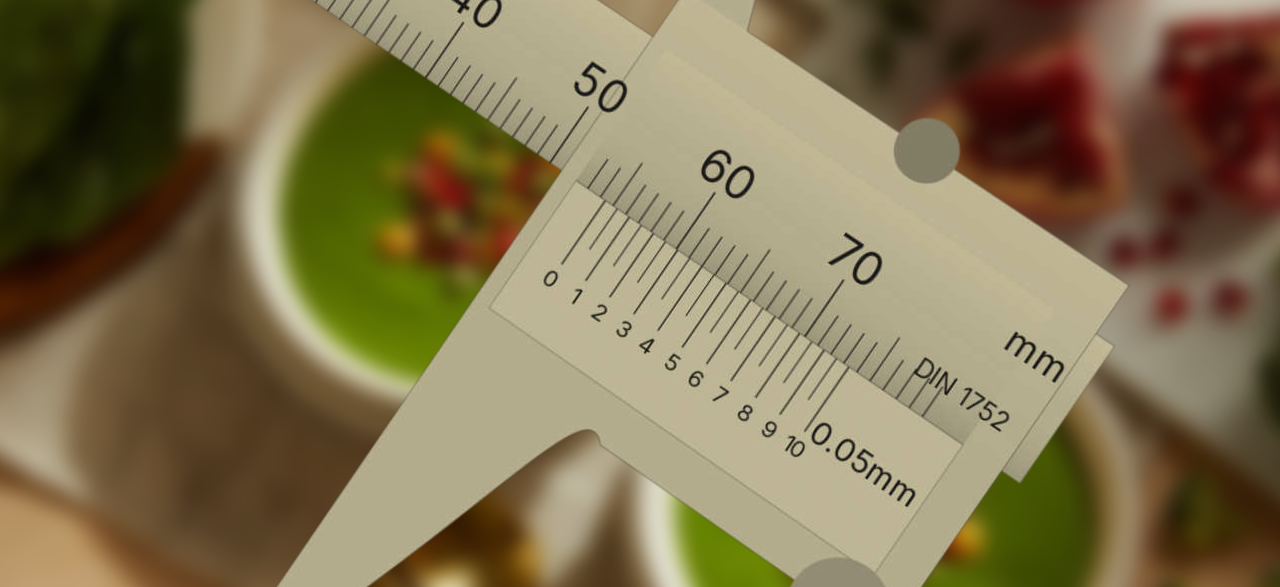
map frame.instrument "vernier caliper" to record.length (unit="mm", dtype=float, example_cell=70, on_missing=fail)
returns 54.4
